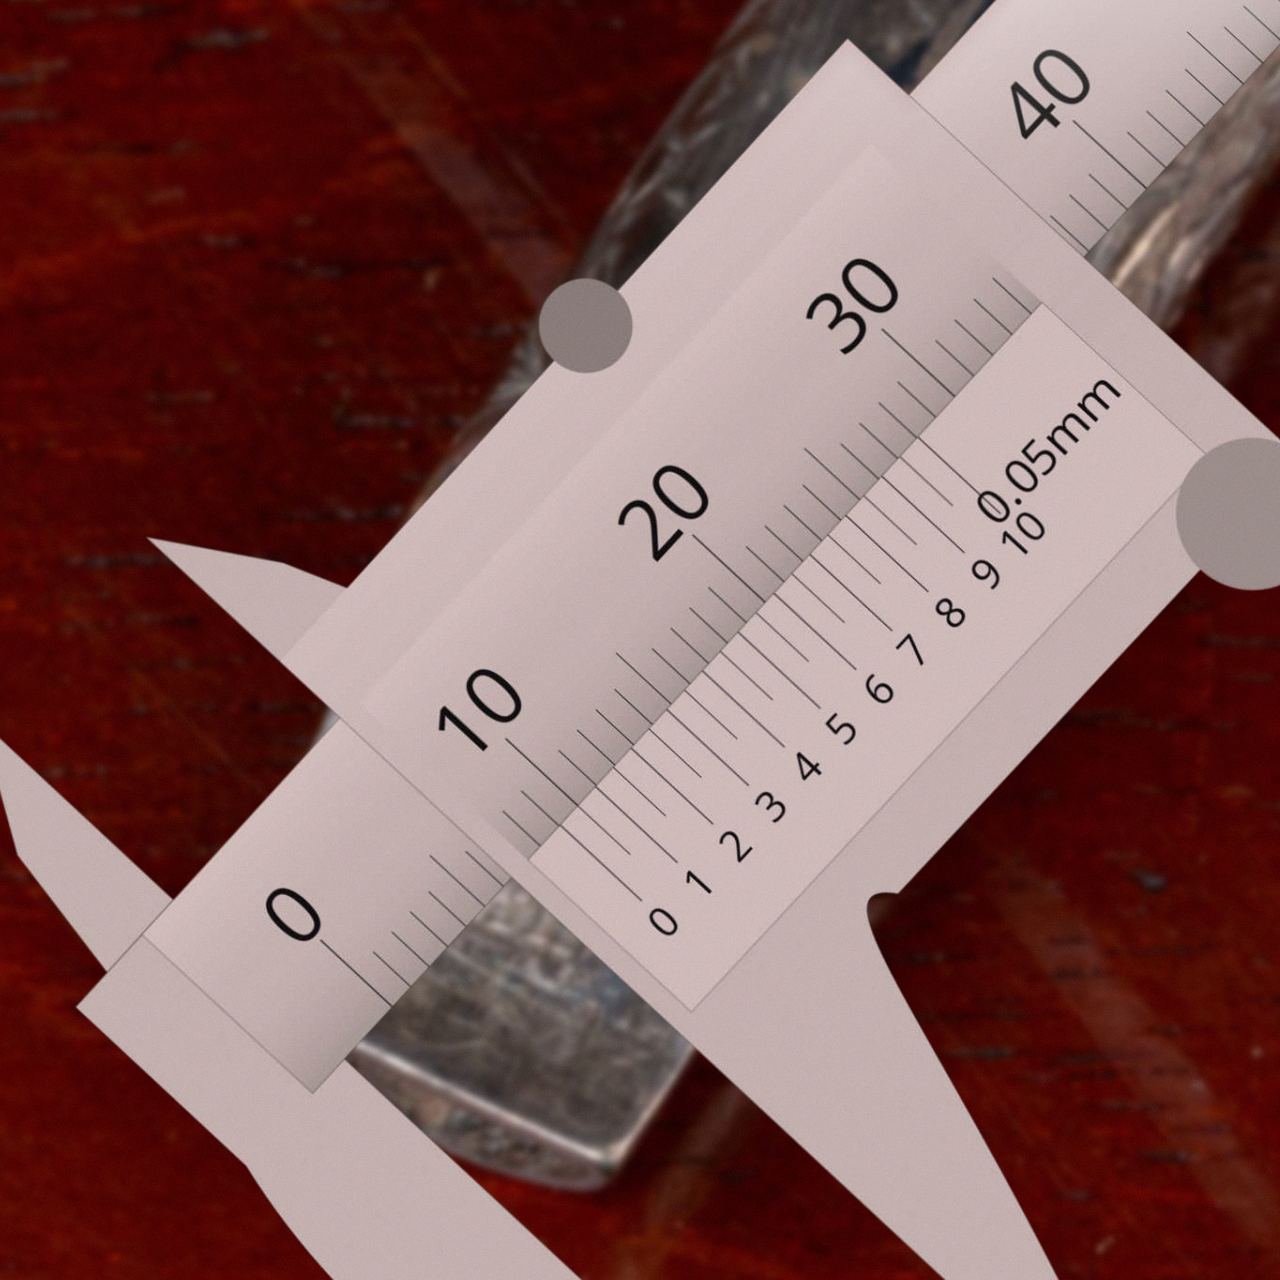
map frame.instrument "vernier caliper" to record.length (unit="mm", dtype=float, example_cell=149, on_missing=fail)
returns 9.05
